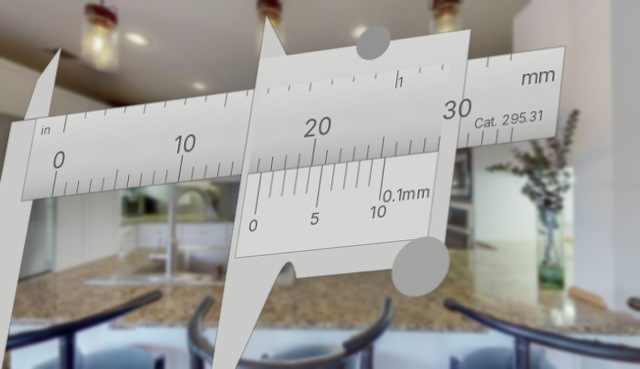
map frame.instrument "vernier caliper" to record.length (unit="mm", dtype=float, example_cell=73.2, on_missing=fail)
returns 16.3
